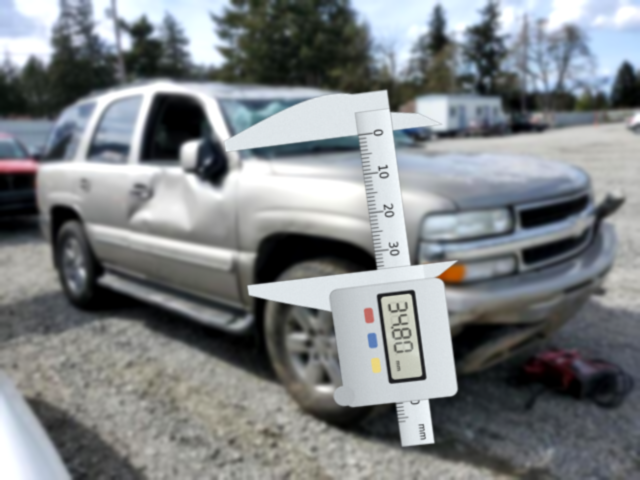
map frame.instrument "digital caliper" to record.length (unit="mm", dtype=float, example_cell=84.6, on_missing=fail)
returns 34.80
